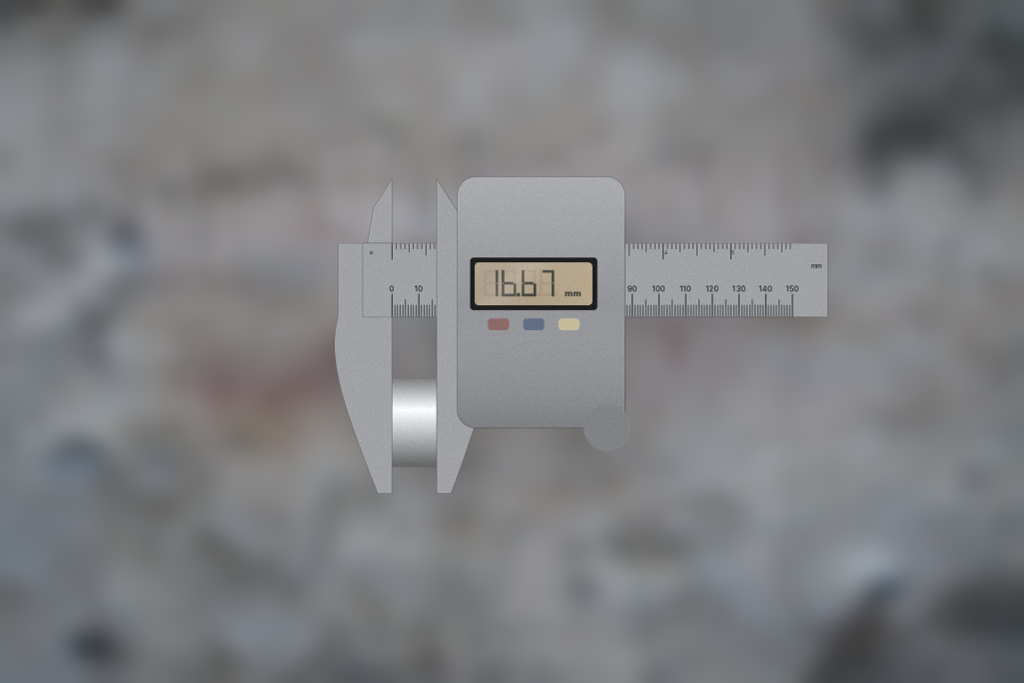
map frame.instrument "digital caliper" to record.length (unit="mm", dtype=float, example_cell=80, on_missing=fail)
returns 16.67
